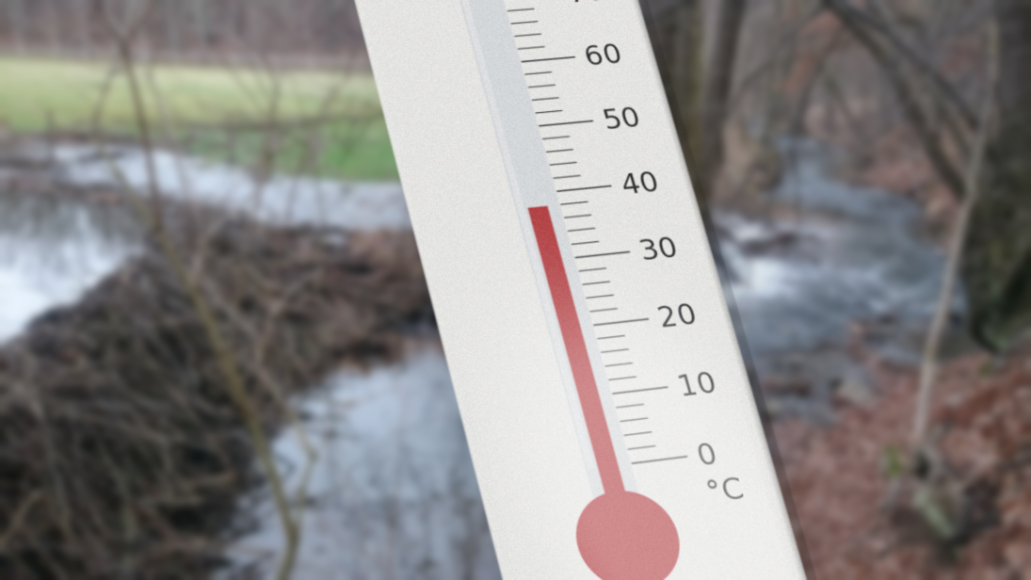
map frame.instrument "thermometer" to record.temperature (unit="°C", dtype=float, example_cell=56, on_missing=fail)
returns 38
